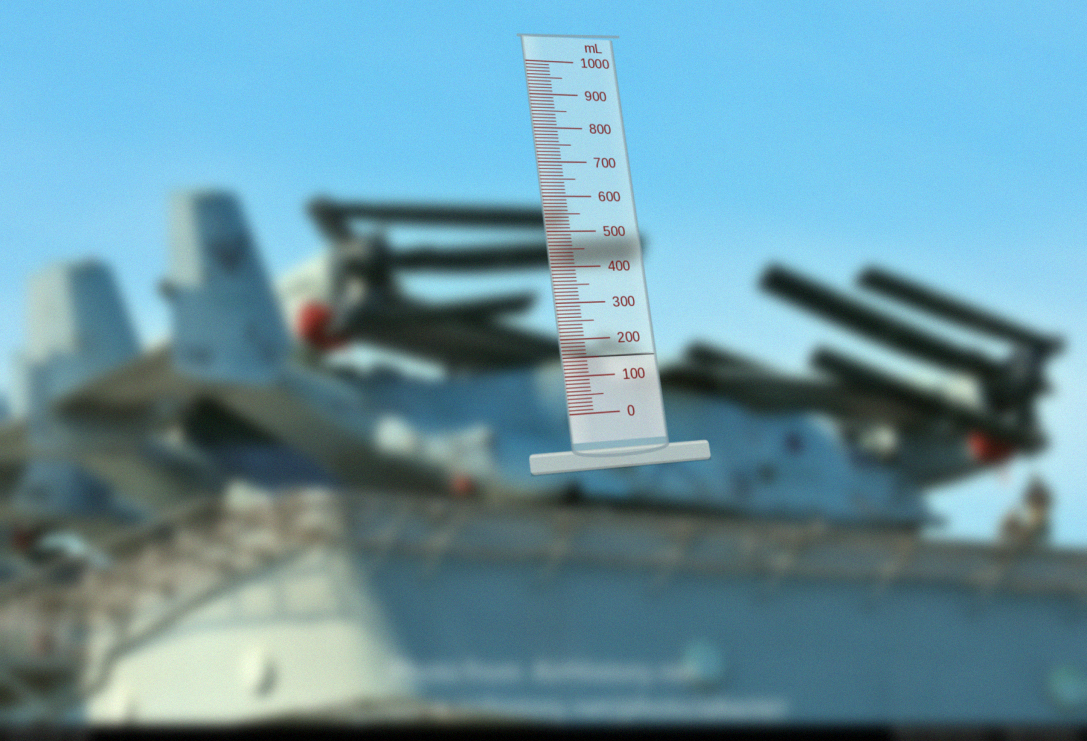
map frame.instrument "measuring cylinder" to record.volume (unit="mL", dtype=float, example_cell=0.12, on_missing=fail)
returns 150
